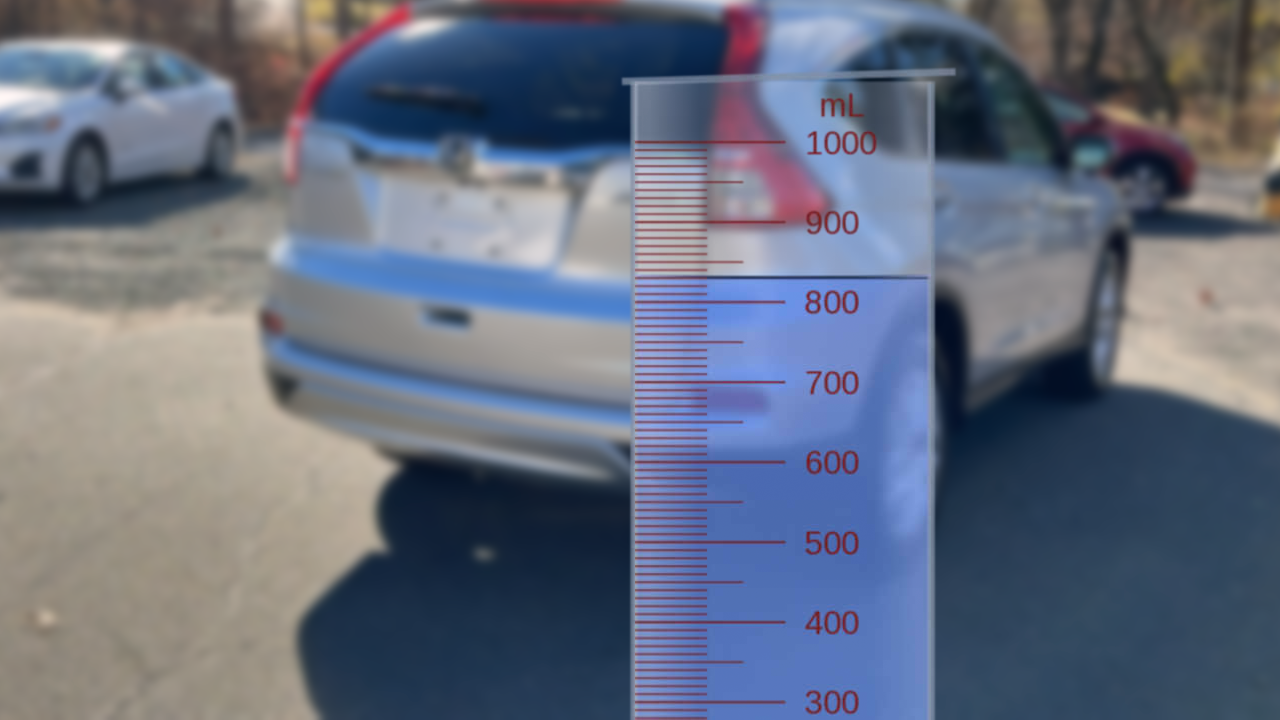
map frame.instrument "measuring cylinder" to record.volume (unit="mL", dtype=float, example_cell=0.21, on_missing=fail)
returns 830
